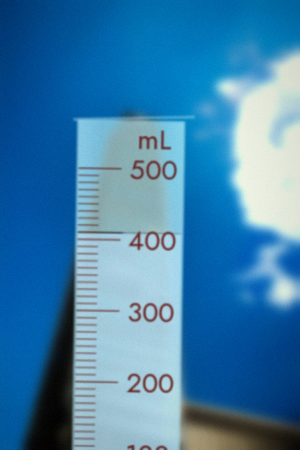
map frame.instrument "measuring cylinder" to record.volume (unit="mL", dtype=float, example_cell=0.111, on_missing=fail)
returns 410
